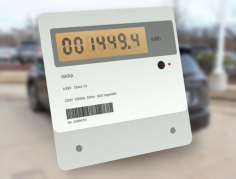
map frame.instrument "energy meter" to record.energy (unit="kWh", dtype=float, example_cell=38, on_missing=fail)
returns 1449.4
